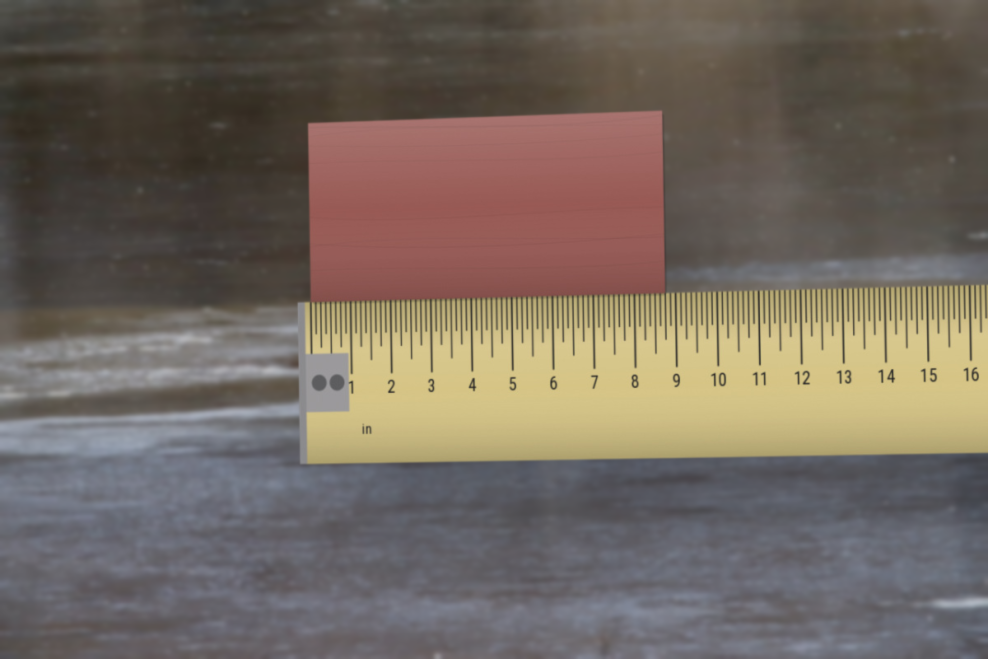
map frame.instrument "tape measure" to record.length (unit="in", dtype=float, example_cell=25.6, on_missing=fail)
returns 8.75
